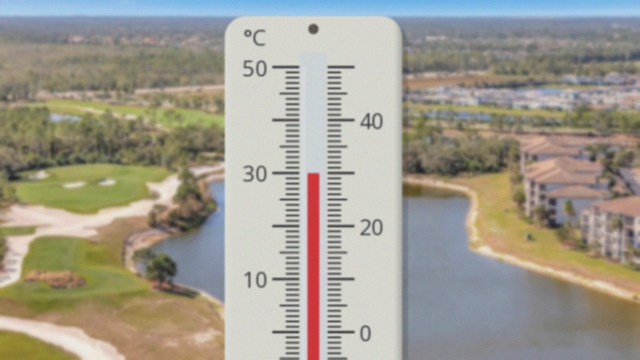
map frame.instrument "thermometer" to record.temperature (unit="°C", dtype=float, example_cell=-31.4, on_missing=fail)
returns 30
